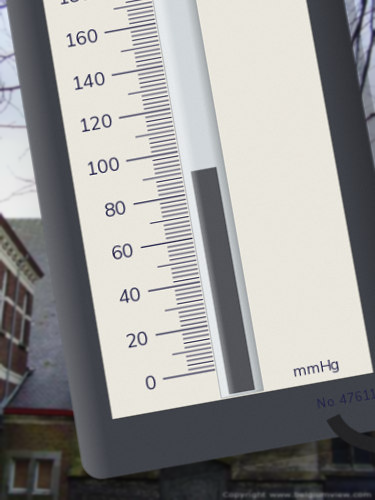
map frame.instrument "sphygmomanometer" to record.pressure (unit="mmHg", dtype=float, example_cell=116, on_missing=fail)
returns 90
